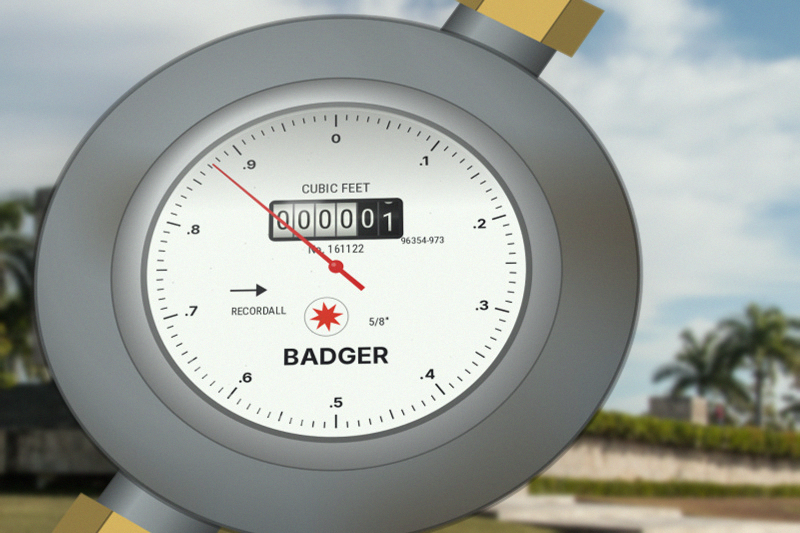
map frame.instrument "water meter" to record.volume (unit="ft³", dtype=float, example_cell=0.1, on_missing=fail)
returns 0.87
